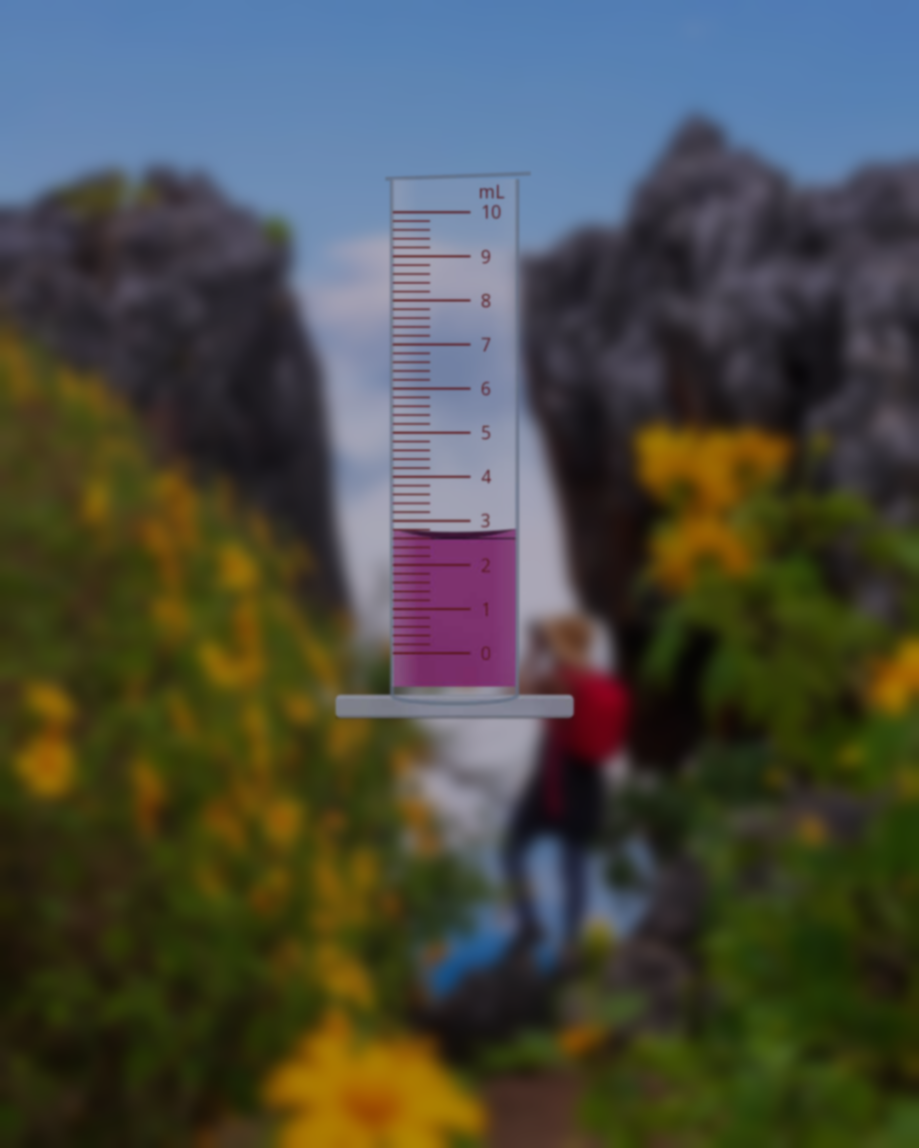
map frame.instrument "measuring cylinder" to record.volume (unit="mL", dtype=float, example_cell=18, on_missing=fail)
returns 2.6
